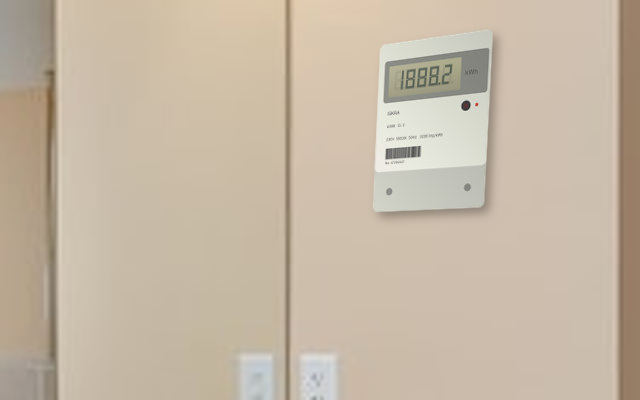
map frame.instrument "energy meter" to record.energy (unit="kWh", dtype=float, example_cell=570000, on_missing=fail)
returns 1888.2
